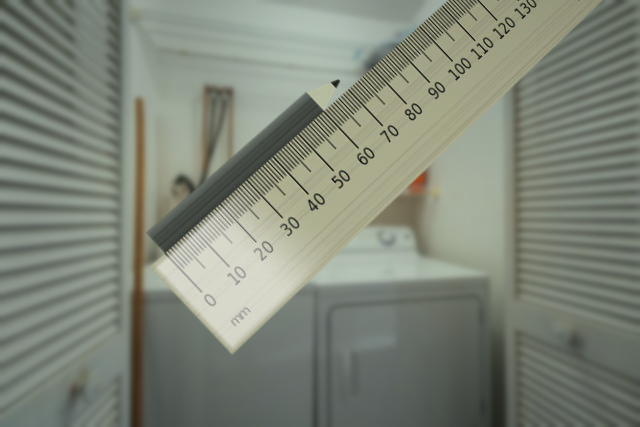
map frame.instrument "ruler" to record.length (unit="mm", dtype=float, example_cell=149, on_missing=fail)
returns 70
